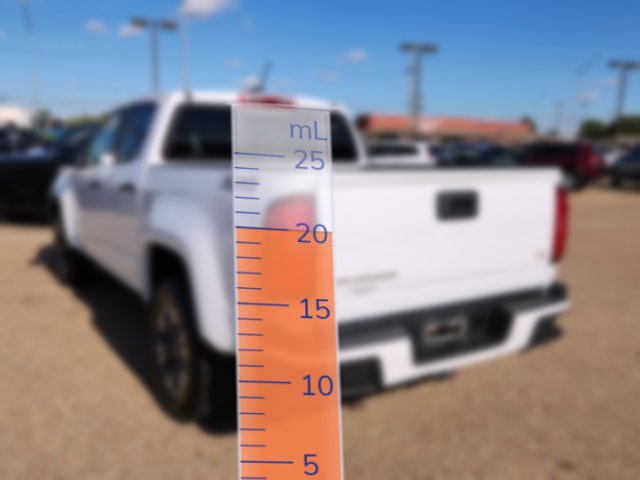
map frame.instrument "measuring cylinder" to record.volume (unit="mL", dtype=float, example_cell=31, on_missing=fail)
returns 20
